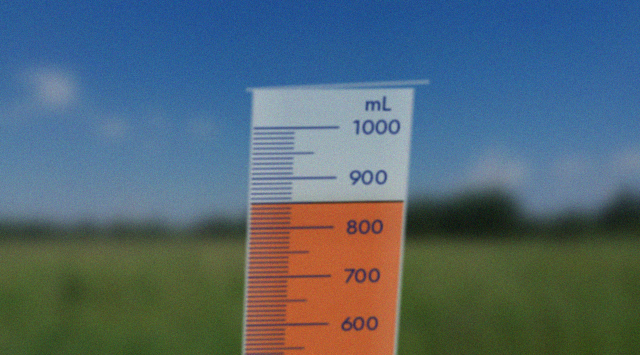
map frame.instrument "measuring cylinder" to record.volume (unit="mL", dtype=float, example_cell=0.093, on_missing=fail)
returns 850
